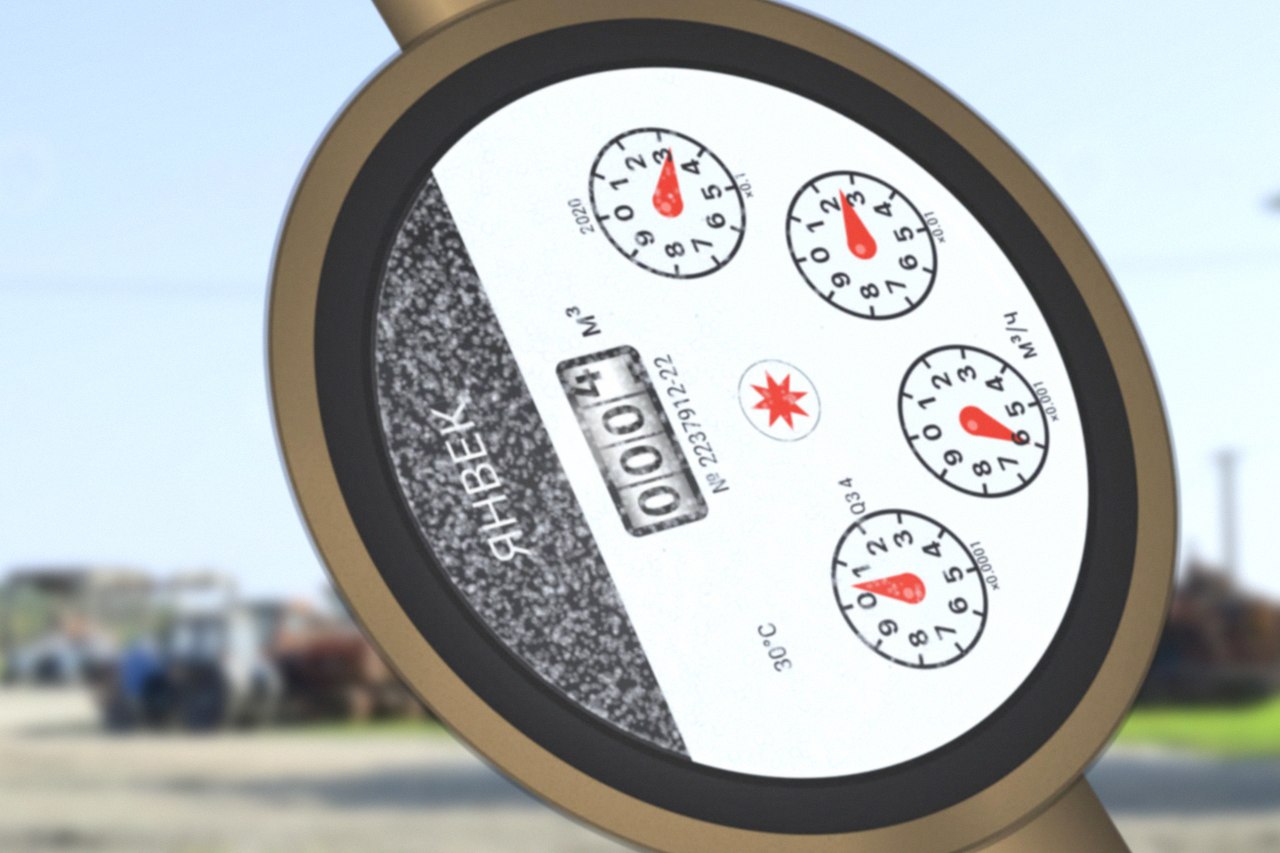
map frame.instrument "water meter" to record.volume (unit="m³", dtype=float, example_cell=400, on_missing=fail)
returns 4.3260
